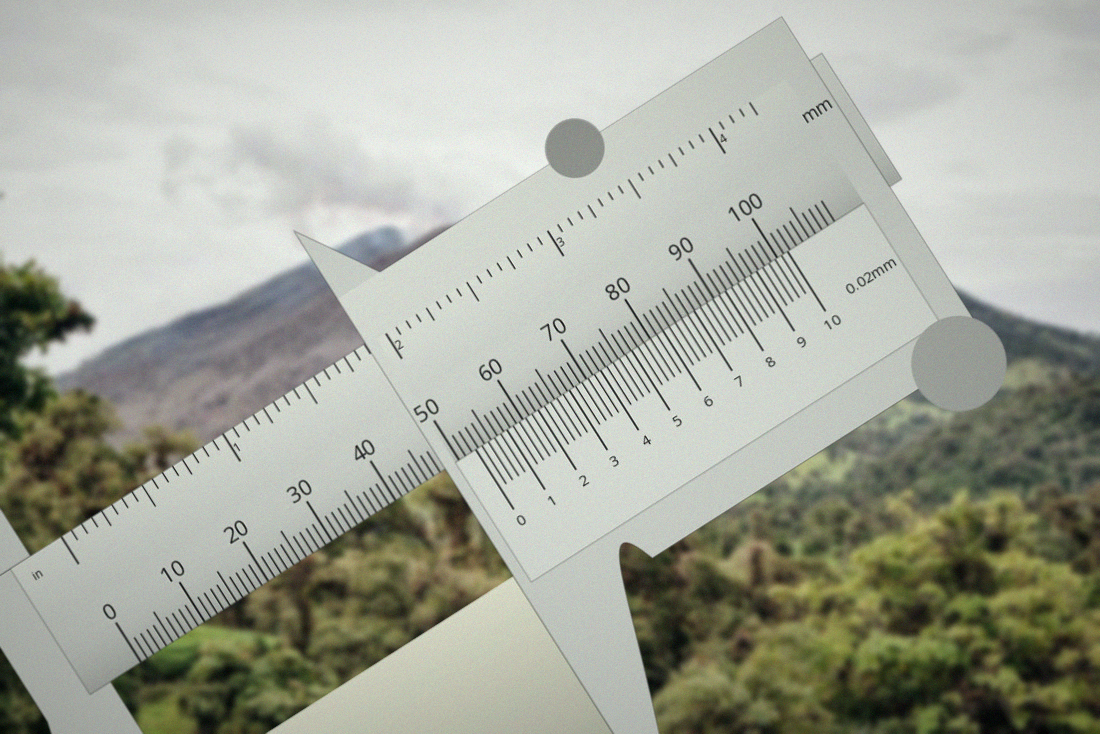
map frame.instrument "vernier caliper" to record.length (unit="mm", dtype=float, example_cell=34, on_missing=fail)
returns 52.6
